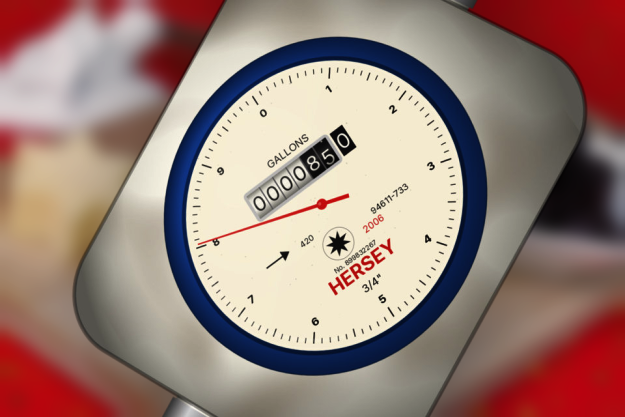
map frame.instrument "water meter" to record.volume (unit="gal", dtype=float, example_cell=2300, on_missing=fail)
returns 848.0
